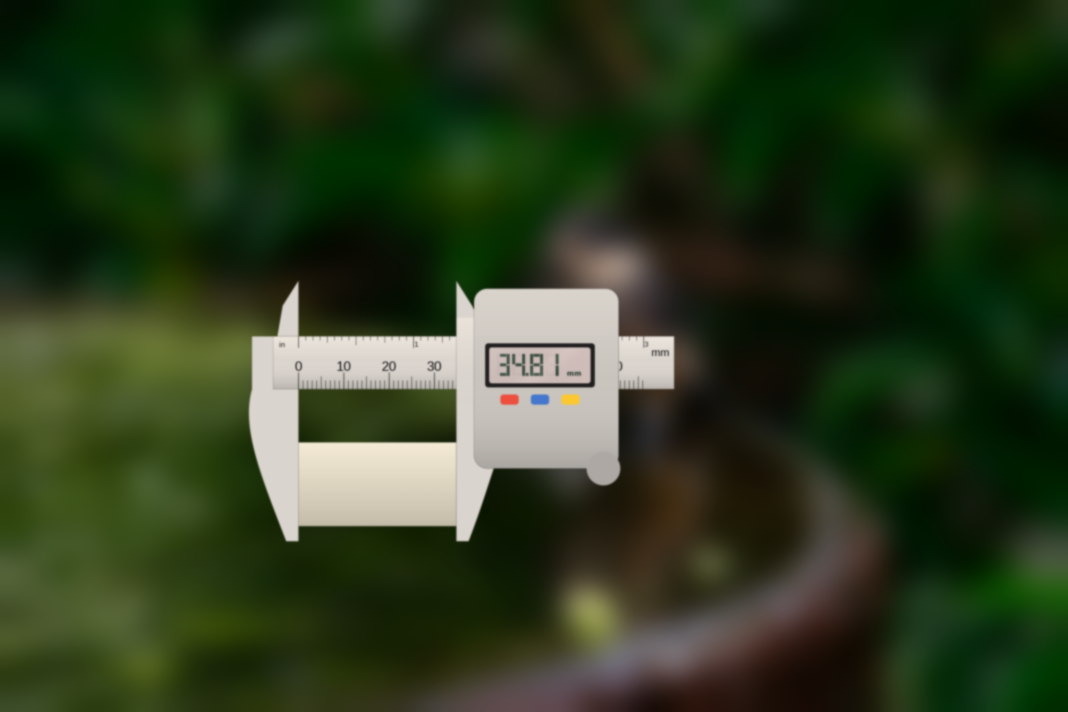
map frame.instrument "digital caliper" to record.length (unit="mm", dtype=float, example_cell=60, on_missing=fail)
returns 34.81
